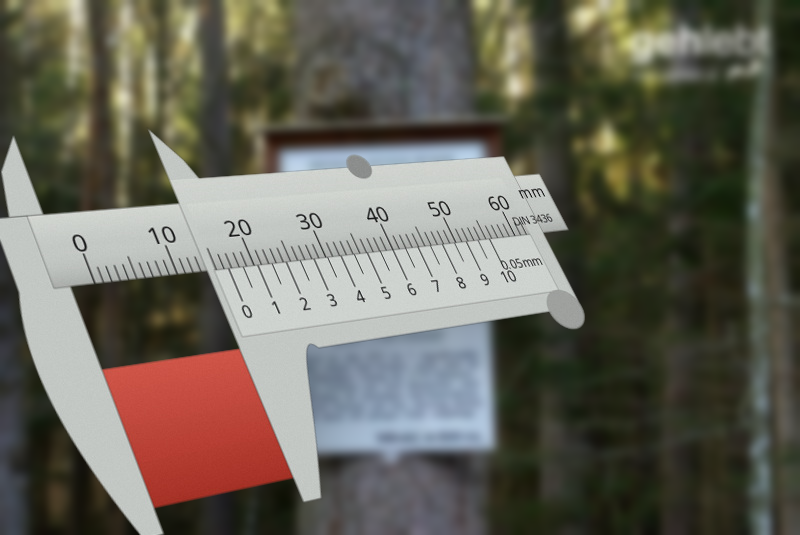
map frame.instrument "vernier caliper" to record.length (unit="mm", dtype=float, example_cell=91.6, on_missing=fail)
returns 16.6
